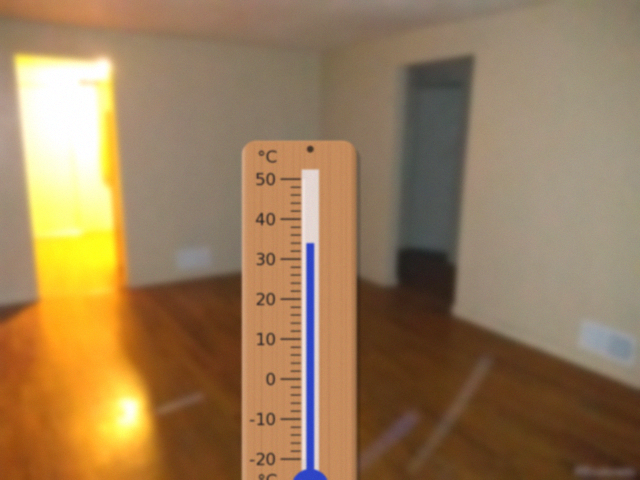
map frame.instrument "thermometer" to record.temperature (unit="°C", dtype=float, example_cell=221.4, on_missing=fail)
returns 34
